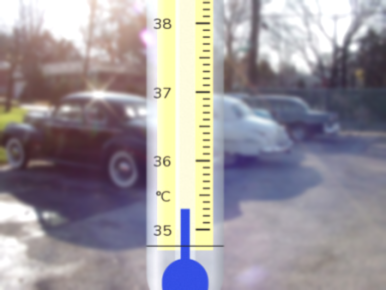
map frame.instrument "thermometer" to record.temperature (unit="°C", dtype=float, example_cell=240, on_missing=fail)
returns 35.3
